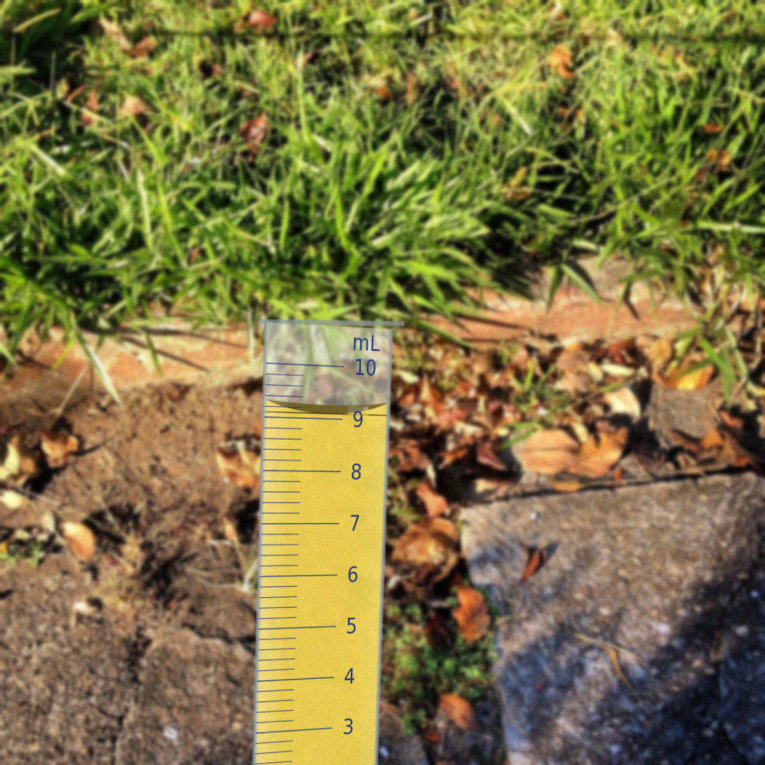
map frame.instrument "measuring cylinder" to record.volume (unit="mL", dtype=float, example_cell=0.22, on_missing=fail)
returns 9.1
